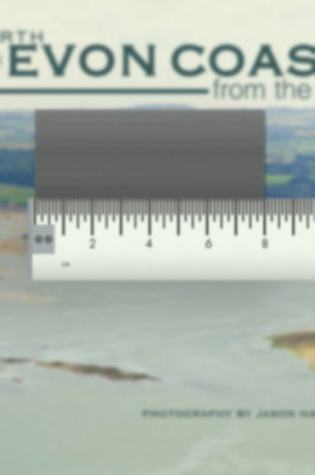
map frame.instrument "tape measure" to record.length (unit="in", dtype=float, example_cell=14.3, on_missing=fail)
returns 8
